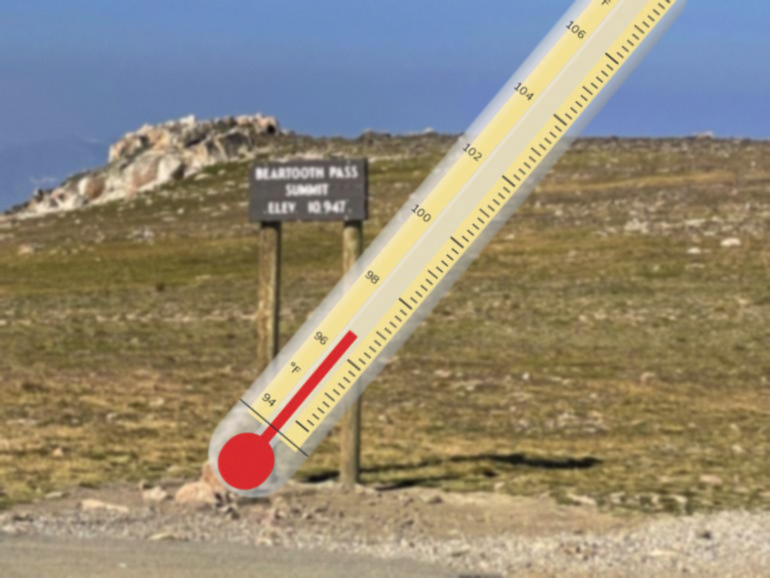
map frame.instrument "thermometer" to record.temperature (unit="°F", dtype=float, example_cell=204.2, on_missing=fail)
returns 96.6
